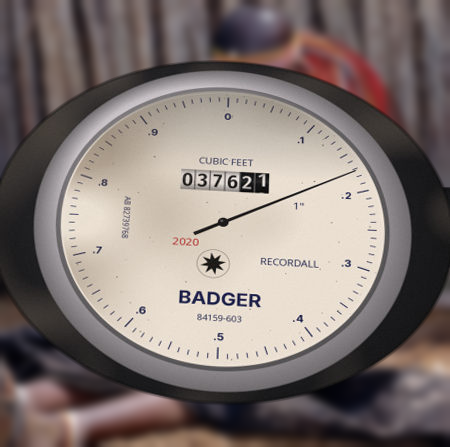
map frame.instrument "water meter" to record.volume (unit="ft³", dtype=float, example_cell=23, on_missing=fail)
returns 37621.17
